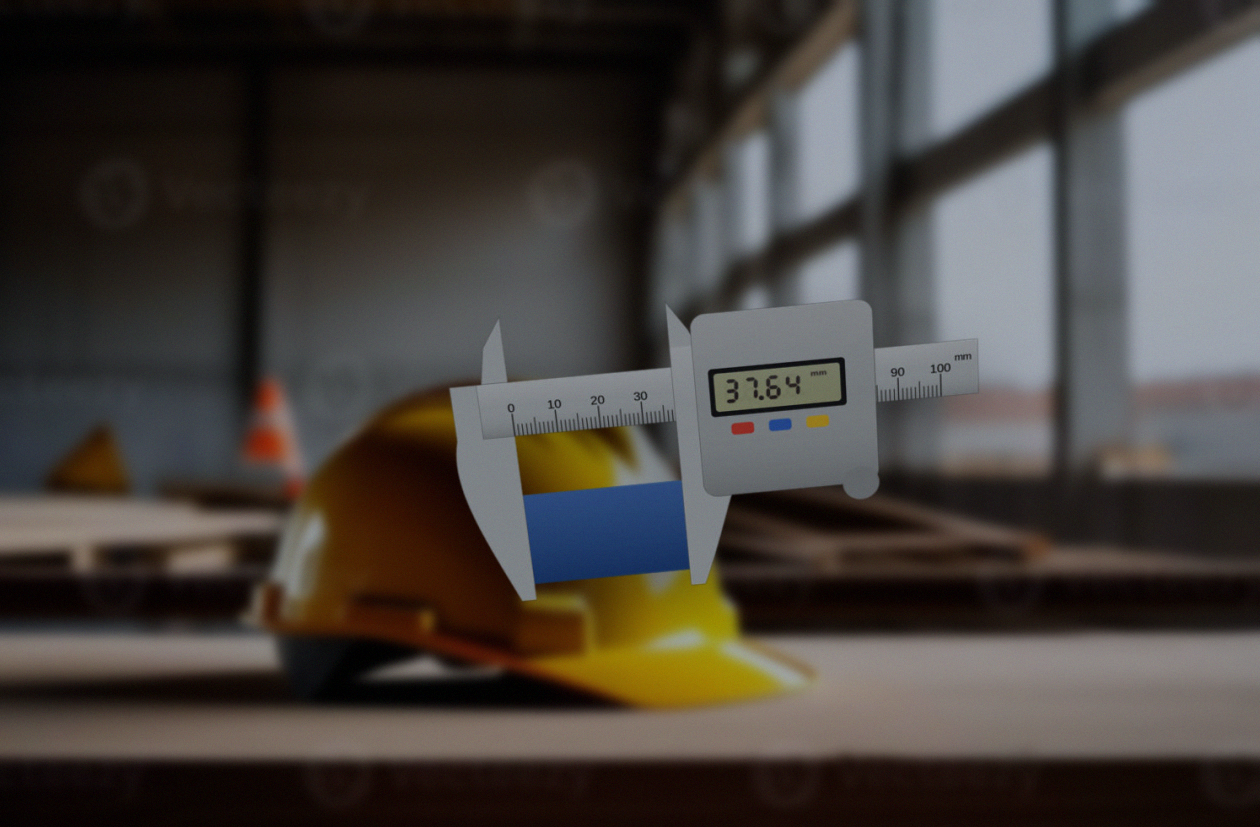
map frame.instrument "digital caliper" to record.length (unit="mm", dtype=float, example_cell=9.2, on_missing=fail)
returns 37.64
